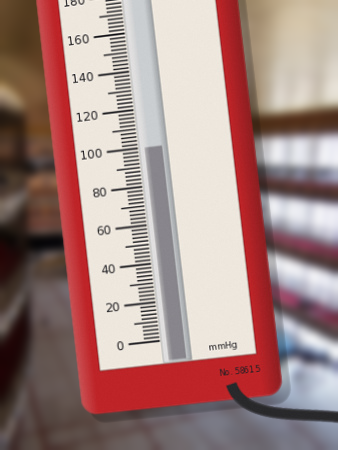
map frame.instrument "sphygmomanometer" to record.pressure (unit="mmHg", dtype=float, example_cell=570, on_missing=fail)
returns 100
